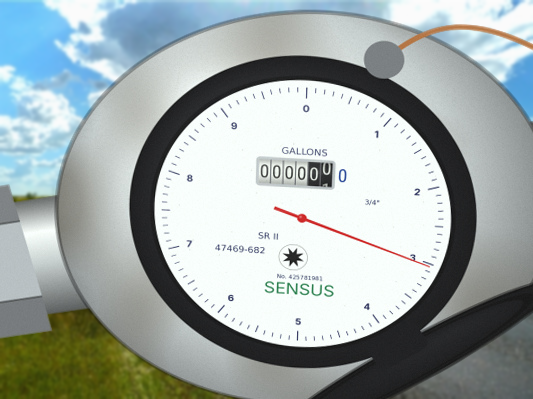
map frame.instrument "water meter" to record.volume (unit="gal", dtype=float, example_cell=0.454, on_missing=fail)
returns 3.0
